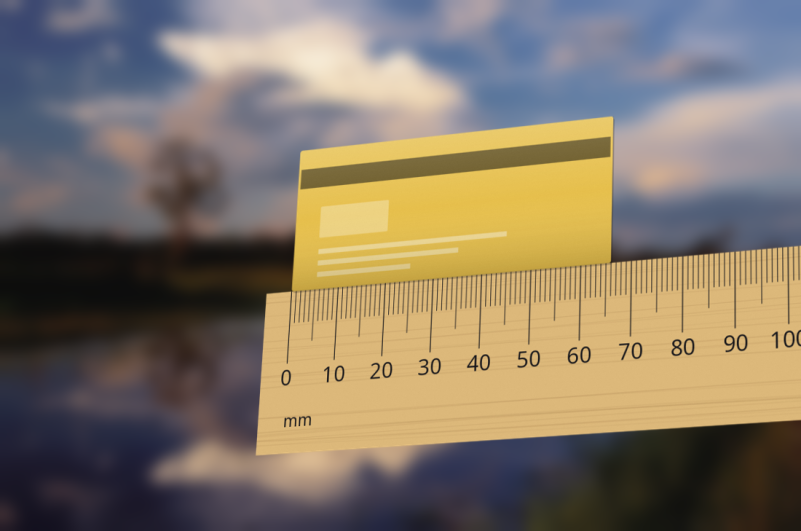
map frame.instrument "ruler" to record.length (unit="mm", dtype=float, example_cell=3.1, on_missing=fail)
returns 66
